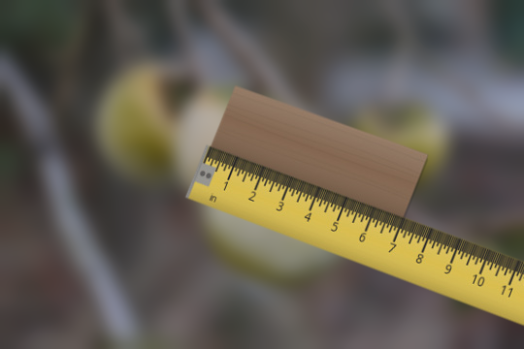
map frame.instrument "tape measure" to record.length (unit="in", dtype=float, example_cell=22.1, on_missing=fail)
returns 7
